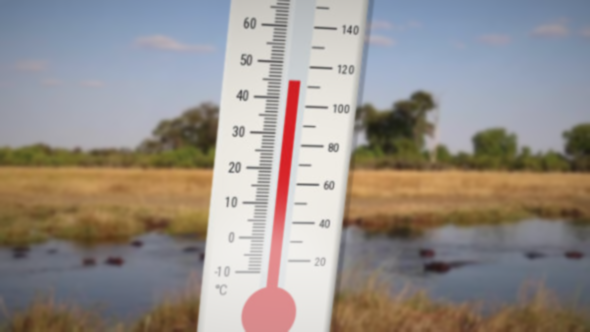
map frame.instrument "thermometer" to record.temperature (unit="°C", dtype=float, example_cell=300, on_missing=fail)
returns 45
